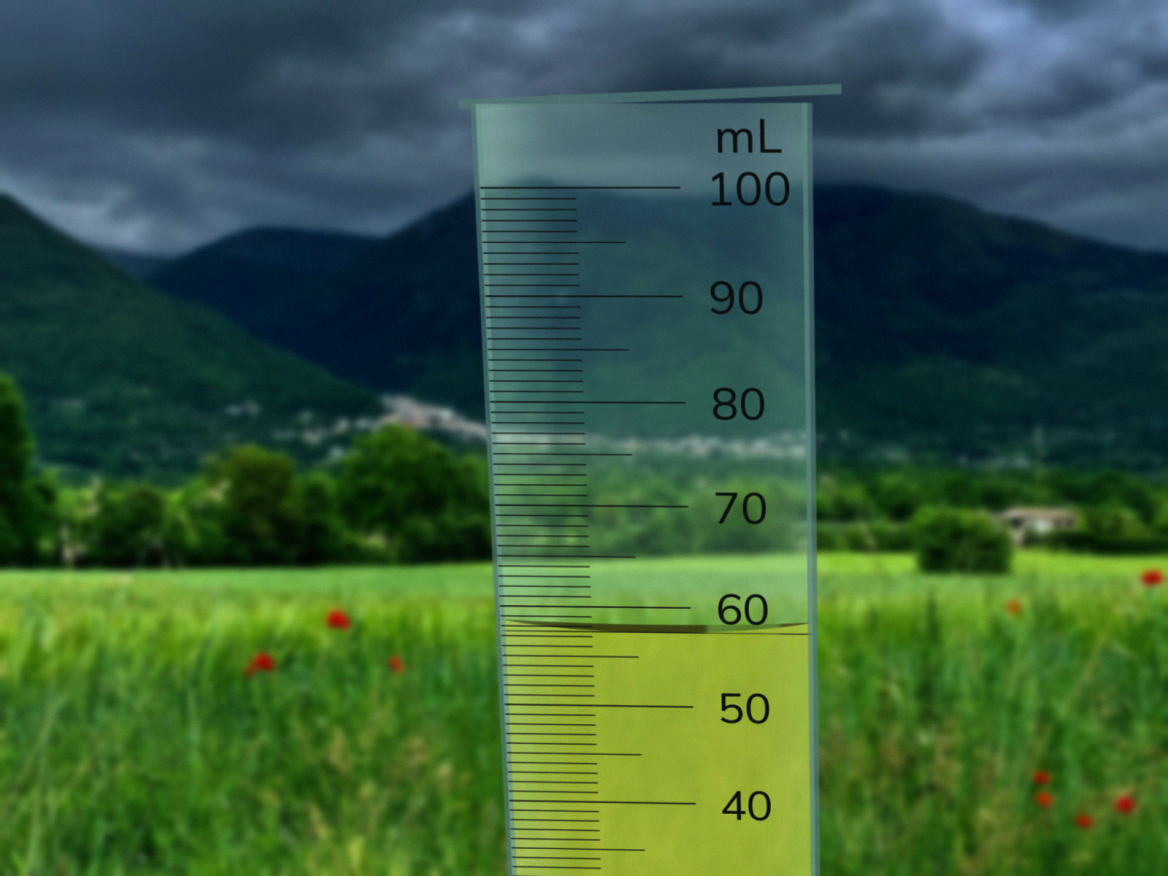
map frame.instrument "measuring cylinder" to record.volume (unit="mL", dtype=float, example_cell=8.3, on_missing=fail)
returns 57.5
